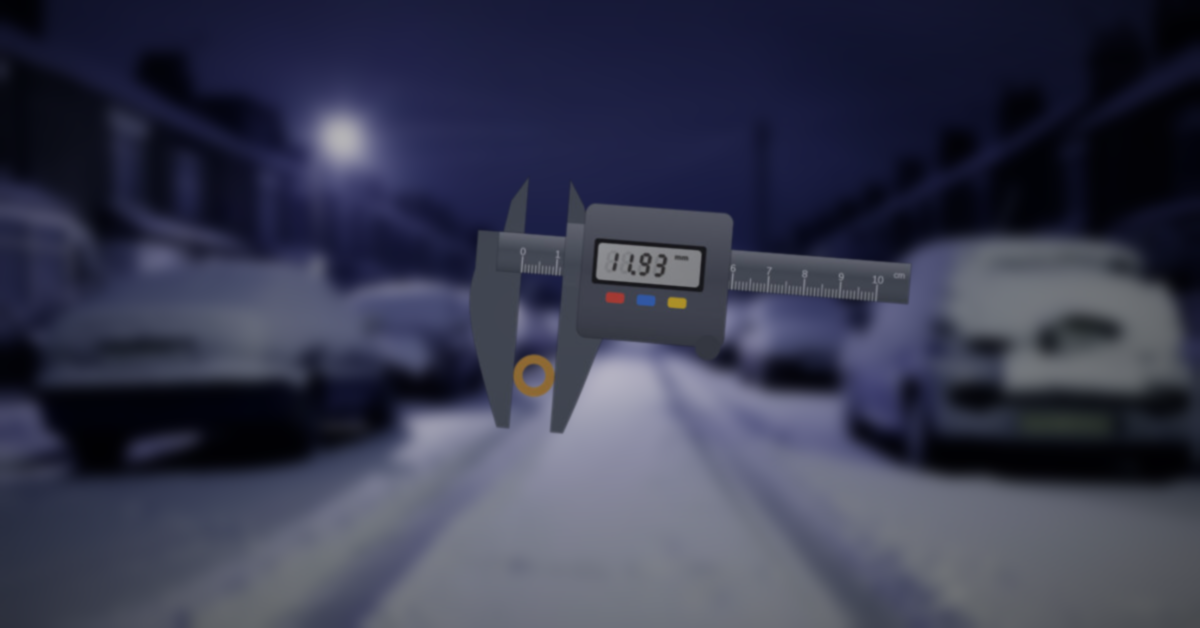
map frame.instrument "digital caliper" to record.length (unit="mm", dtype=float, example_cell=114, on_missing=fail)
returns 11.93
